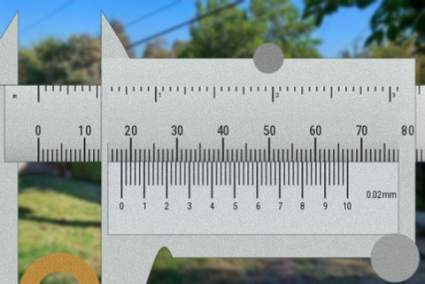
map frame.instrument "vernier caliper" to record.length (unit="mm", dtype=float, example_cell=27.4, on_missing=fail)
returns 18.0
